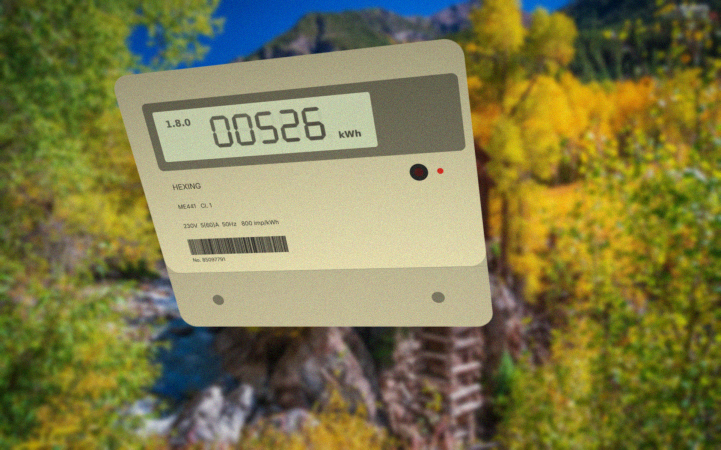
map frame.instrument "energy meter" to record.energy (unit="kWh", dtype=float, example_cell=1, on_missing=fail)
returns 526
